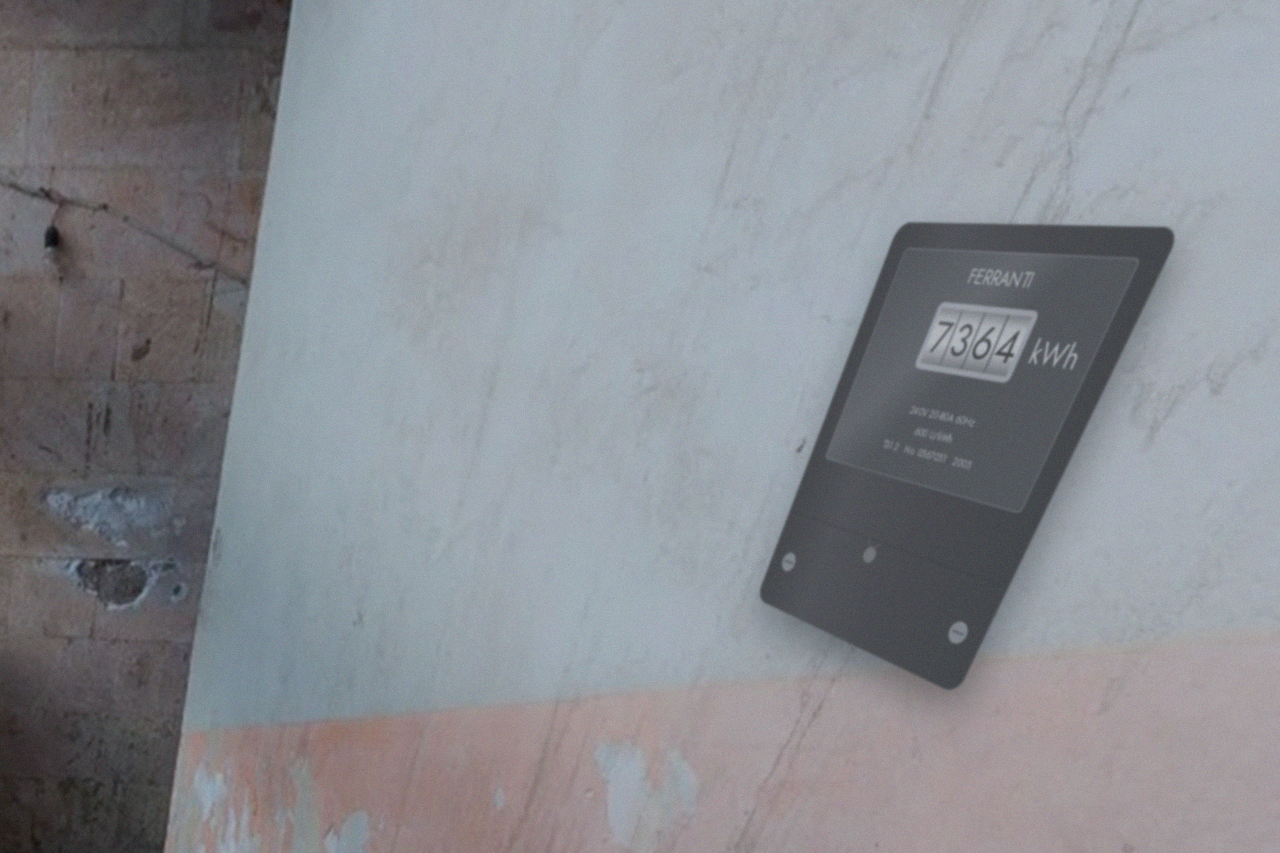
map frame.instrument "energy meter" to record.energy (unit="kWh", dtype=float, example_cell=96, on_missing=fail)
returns 7364
